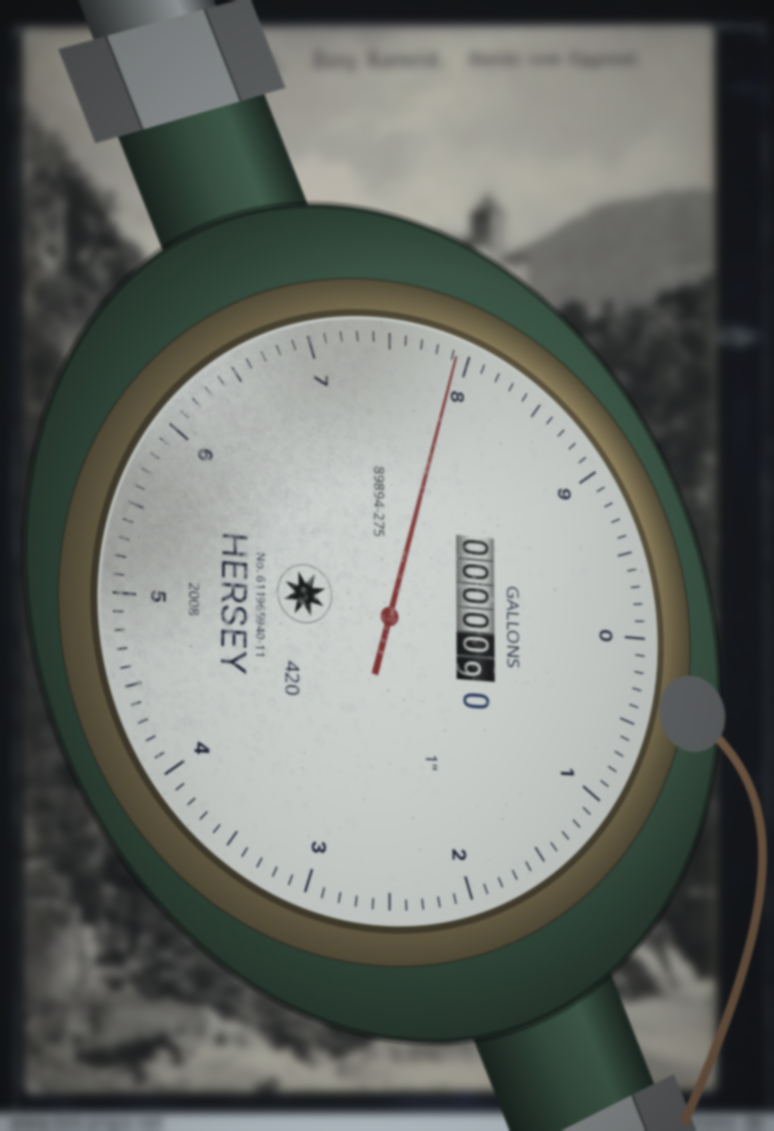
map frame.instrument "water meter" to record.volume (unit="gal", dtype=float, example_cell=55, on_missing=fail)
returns 87.9
